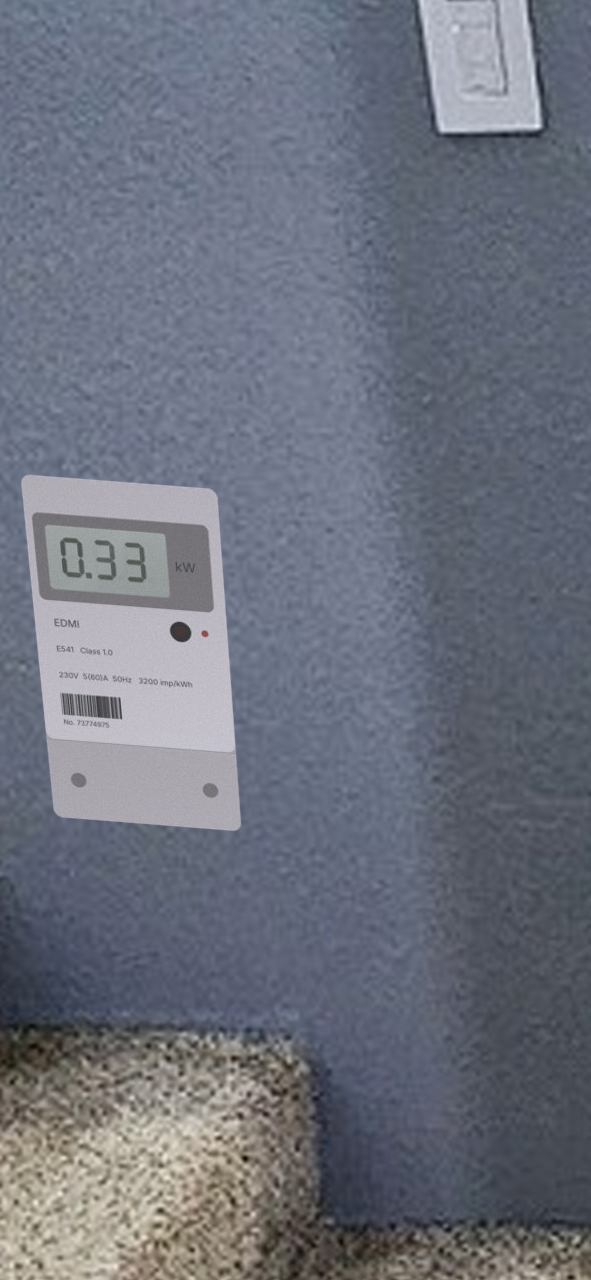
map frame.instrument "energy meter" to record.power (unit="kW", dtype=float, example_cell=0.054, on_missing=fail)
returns 0.33
